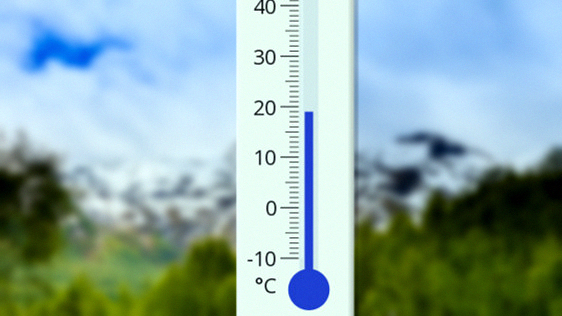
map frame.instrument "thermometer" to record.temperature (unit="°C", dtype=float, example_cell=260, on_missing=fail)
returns 19
